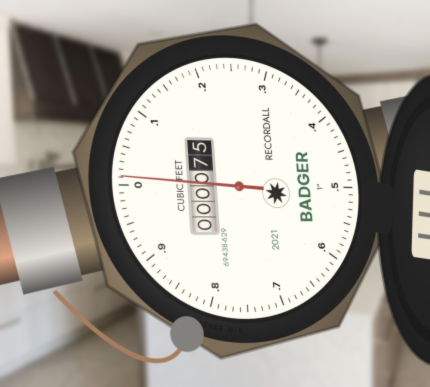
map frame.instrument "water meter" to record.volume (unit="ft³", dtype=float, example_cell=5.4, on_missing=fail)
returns 75.01
